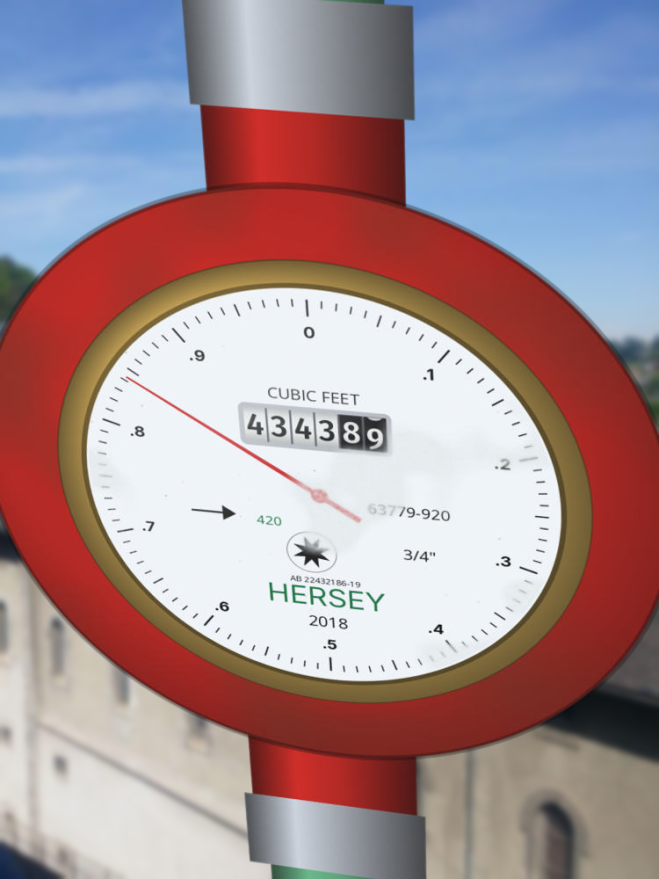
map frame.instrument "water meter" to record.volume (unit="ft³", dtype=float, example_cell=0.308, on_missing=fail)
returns 434388.84
